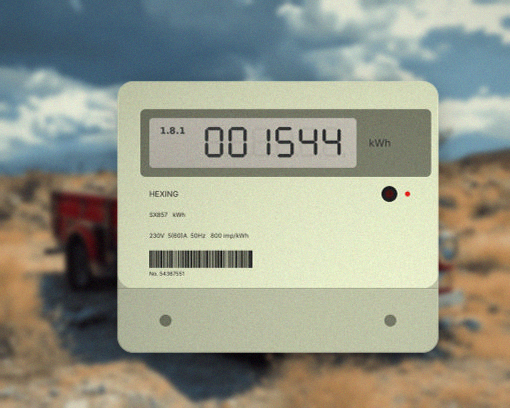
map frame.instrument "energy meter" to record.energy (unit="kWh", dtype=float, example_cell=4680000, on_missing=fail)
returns 1544
